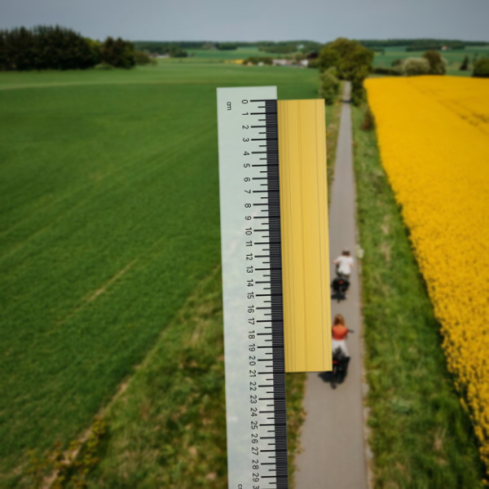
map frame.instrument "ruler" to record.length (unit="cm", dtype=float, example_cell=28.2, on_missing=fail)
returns 21
